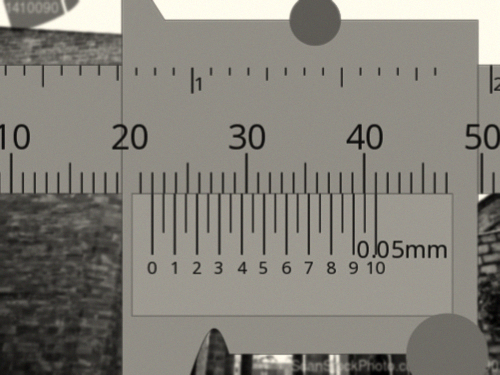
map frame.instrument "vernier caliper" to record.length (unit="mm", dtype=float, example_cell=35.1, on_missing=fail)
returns 22.0
